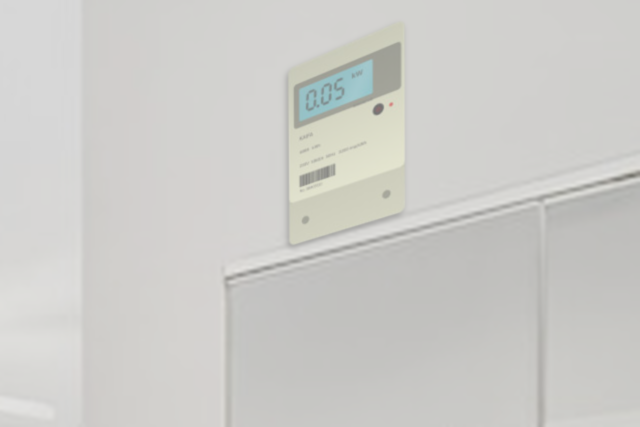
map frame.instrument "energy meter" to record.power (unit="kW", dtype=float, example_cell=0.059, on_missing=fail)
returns 0.05
